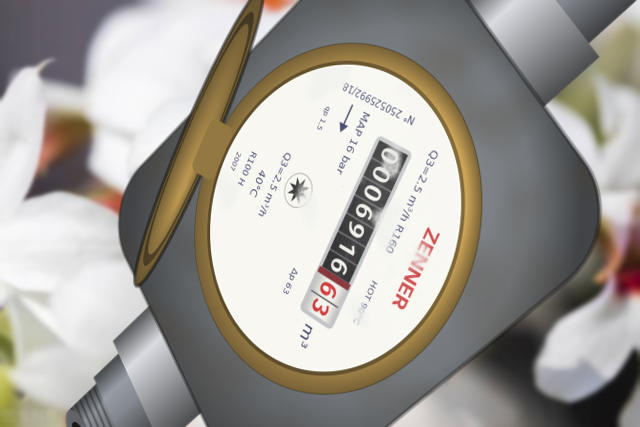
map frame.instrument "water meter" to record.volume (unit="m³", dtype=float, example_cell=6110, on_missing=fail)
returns 6916.63
